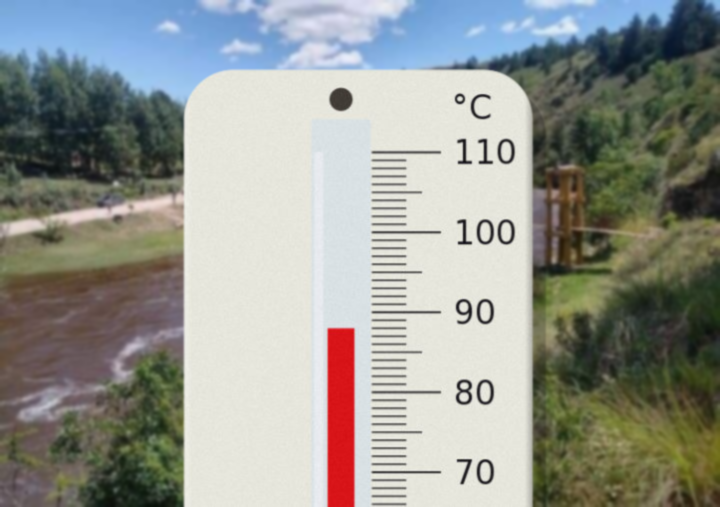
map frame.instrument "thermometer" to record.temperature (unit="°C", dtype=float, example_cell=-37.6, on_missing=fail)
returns 88
